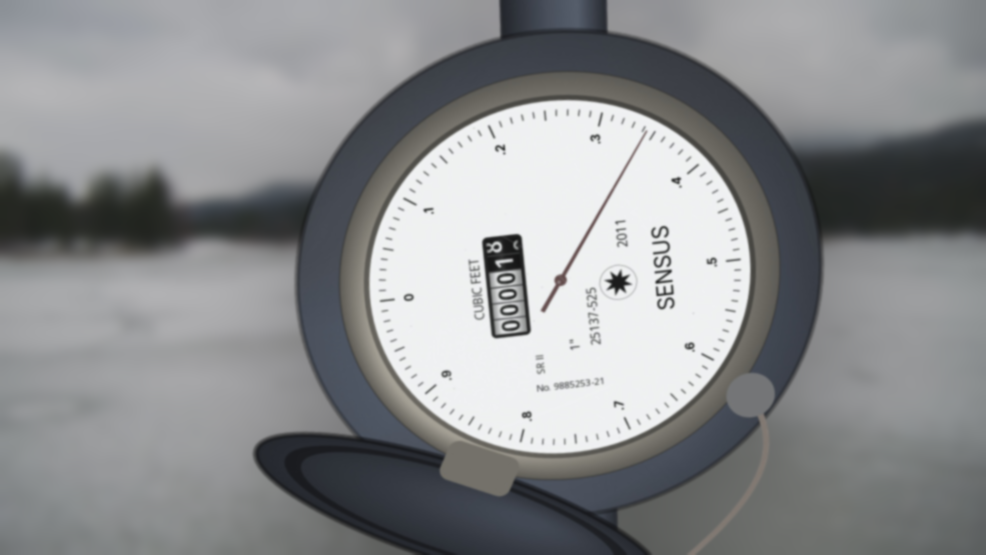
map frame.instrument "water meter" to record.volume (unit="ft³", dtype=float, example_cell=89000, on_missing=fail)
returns 18.34
